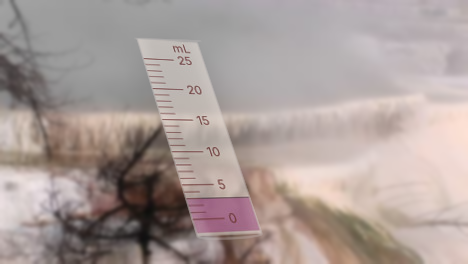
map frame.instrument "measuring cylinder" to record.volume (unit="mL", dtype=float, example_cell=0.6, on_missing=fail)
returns 3
